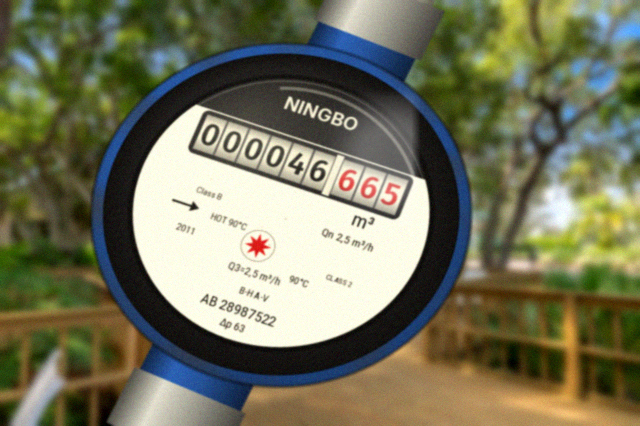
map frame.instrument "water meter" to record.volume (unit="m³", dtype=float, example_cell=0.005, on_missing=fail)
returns 46.665
